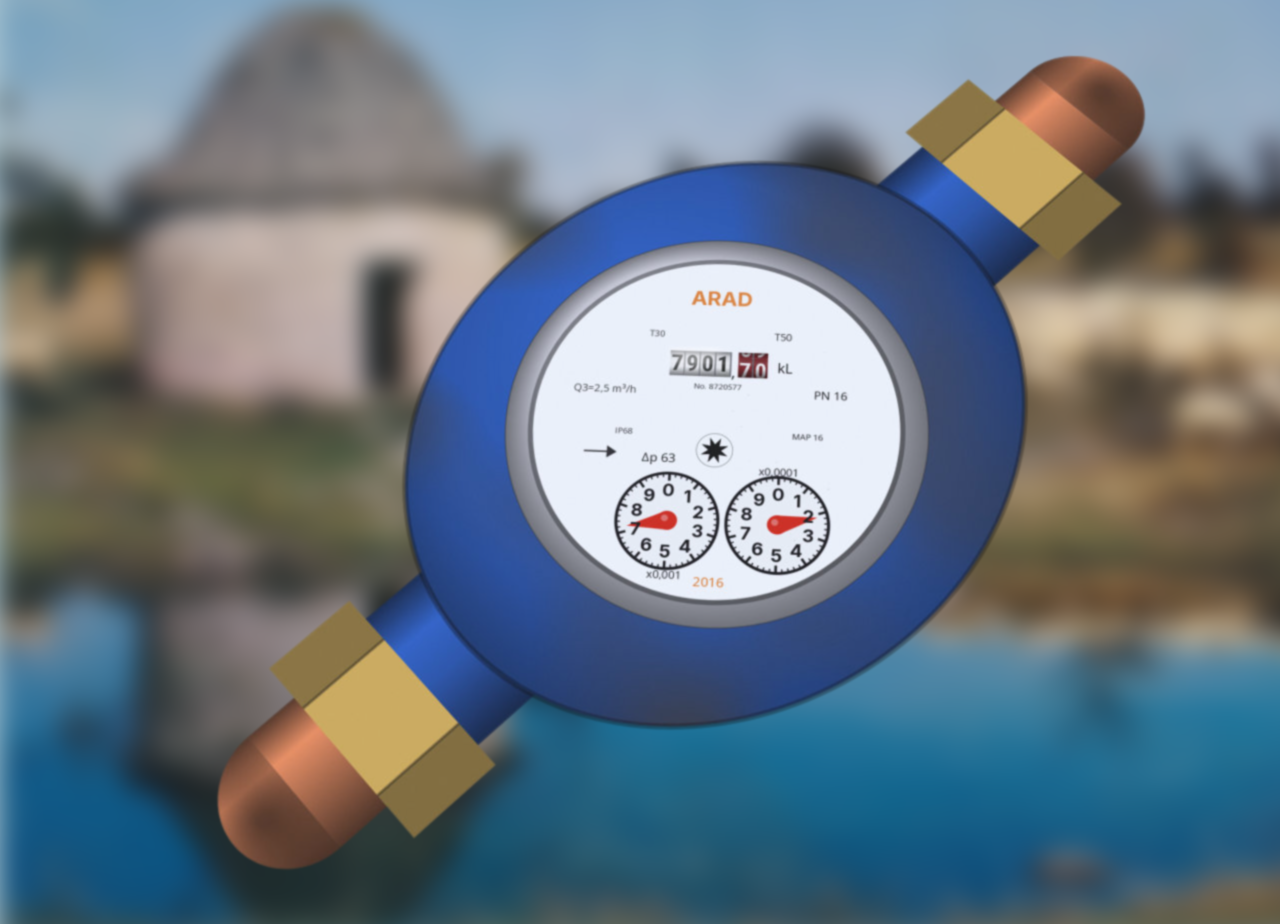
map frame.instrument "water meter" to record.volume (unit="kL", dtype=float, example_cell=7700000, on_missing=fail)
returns 7901.6972
